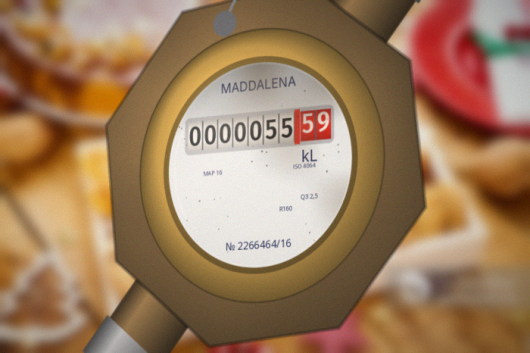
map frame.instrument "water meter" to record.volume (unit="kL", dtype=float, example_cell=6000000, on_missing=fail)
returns 55.59
